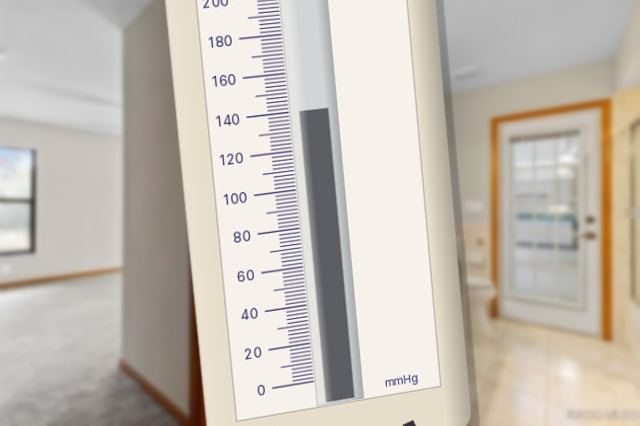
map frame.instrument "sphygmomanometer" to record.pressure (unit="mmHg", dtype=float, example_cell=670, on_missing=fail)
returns 140
